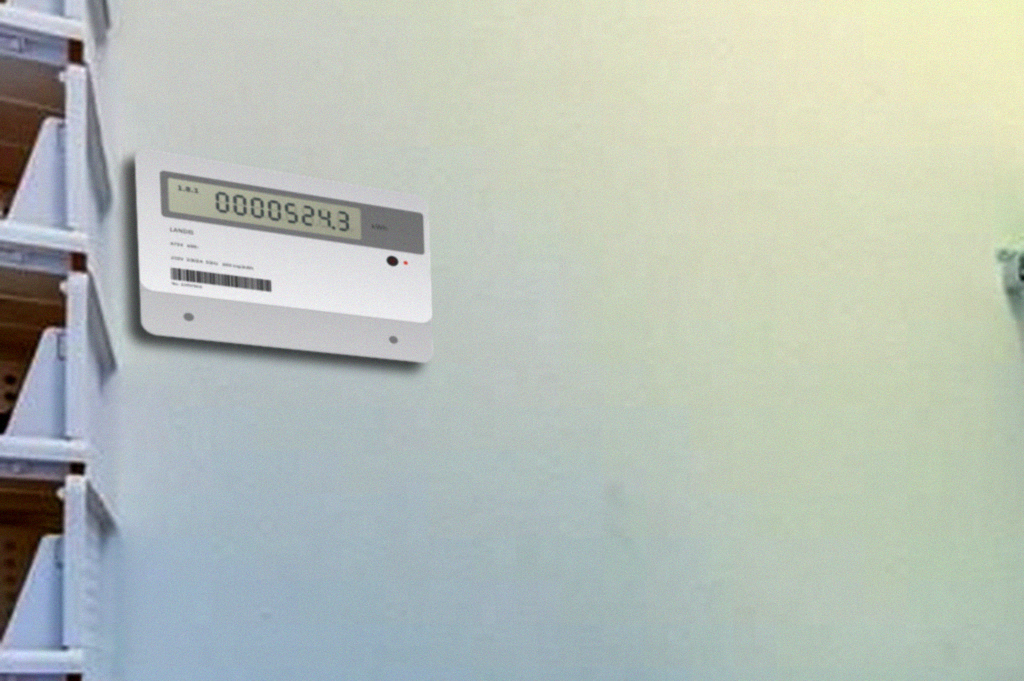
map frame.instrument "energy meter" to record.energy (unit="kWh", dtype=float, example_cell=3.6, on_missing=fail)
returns 524.3
